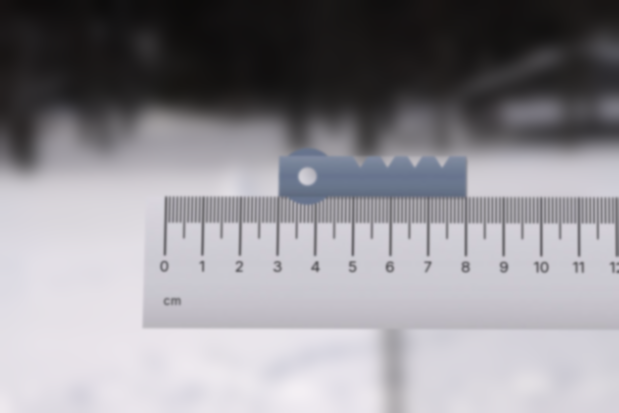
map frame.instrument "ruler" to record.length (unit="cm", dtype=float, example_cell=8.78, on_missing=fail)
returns 5
